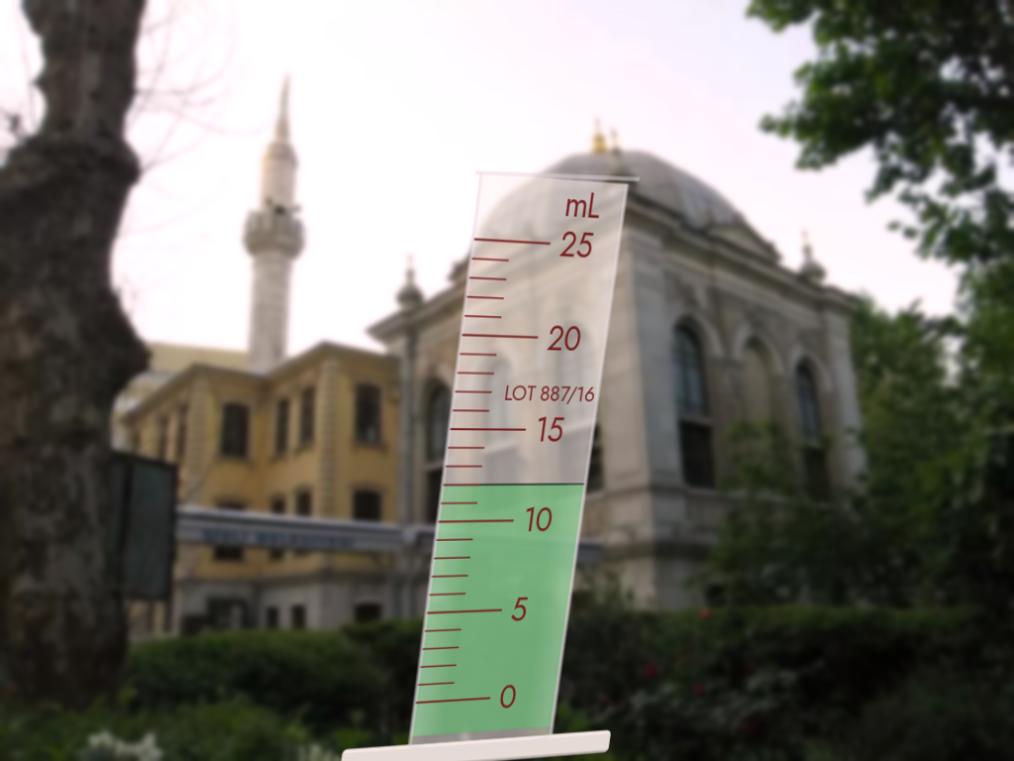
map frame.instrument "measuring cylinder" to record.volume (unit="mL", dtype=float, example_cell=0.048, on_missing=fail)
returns 12
